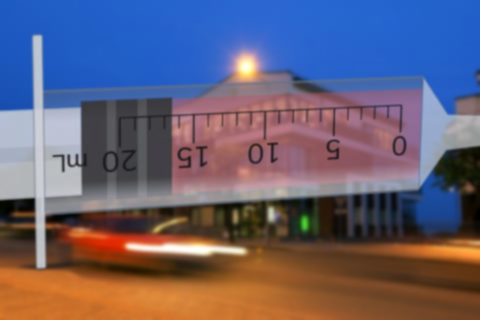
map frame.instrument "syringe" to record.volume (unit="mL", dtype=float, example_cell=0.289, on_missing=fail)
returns 16.5
